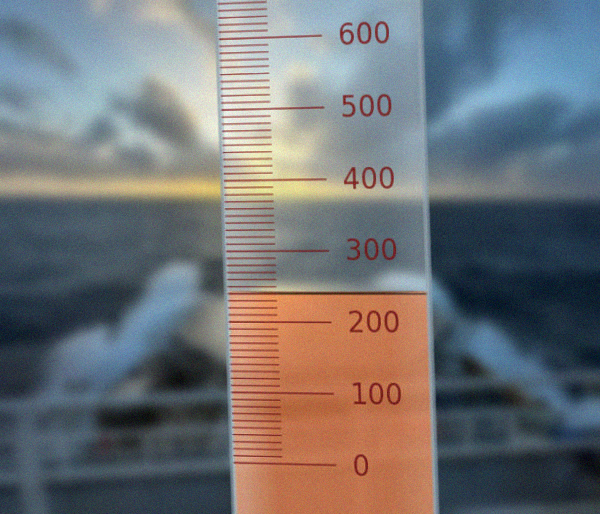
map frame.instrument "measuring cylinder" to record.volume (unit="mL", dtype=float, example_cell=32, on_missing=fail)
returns 240
